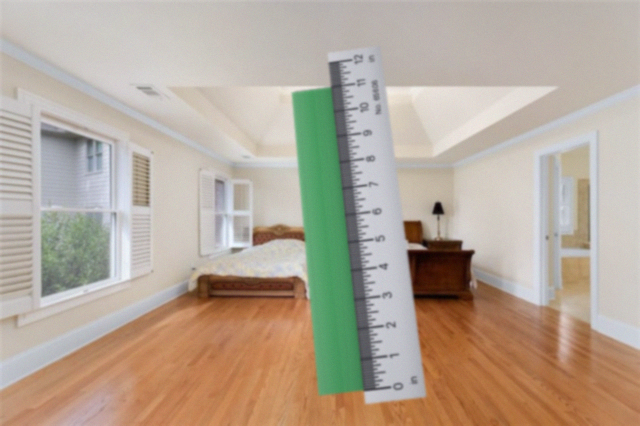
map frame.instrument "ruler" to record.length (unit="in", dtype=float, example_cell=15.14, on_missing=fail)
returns 11
